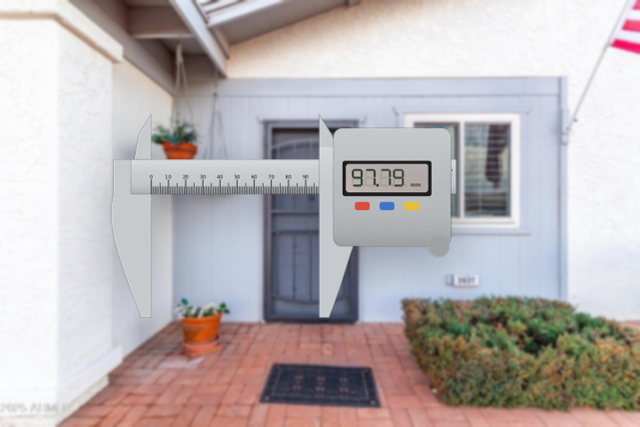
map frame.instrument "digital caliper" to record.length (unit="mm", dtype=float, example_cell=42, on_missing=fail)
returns 97.79
